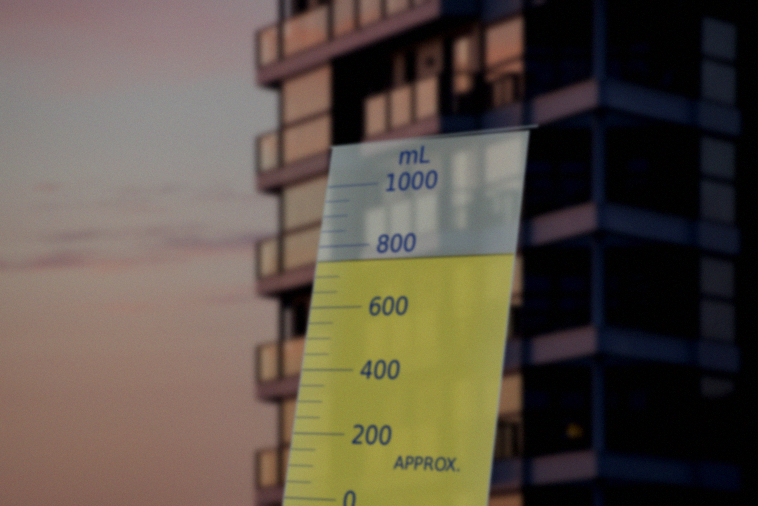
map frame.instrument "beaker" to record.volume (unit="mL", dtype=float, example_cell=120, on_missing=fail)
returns 750
